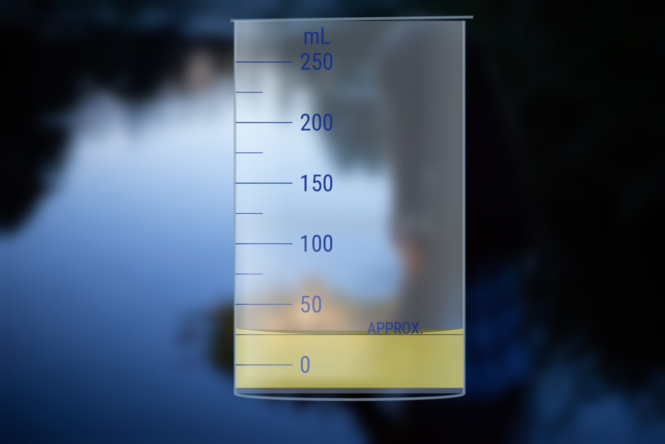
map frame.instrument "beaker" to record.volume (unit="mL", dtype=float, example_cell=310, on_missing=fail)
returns 25
